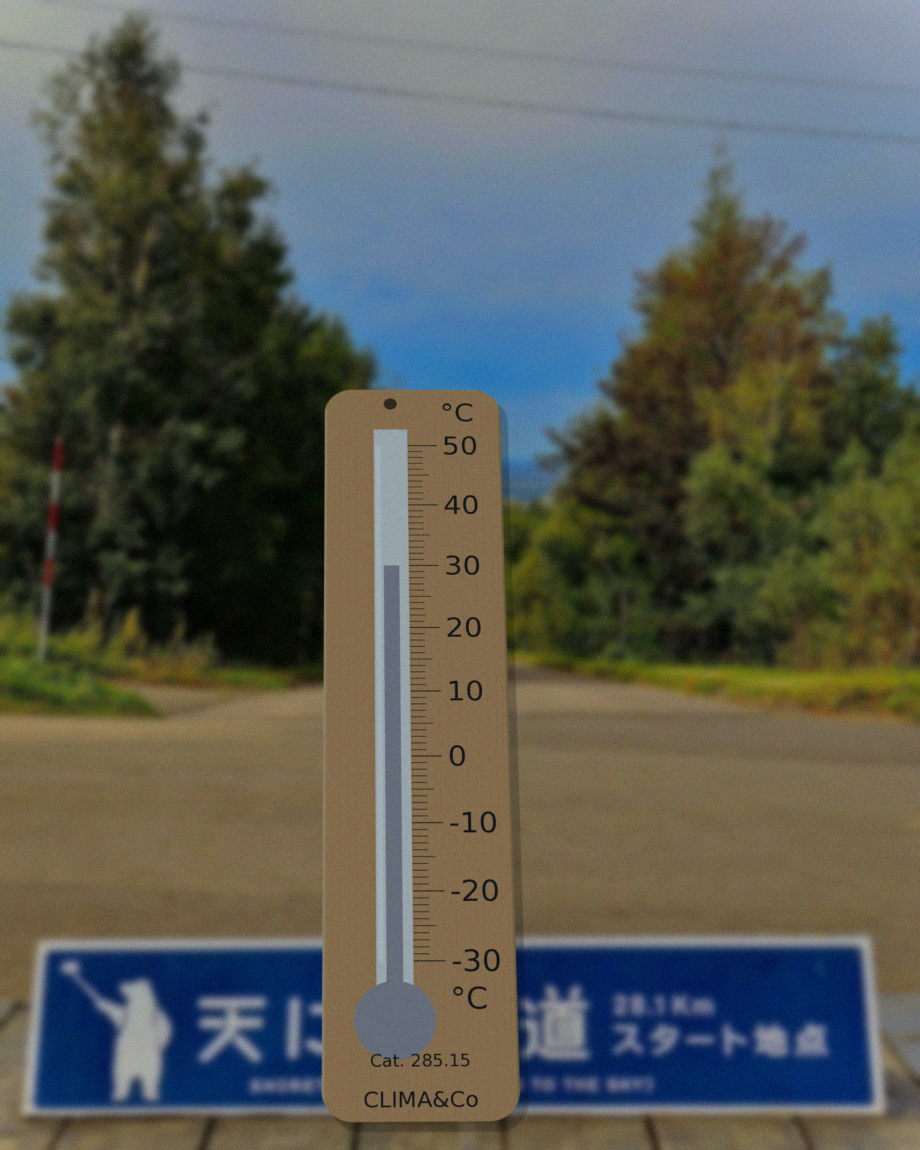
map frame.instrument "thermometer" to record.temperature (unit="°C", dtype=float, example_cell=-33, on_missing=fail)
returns 30
